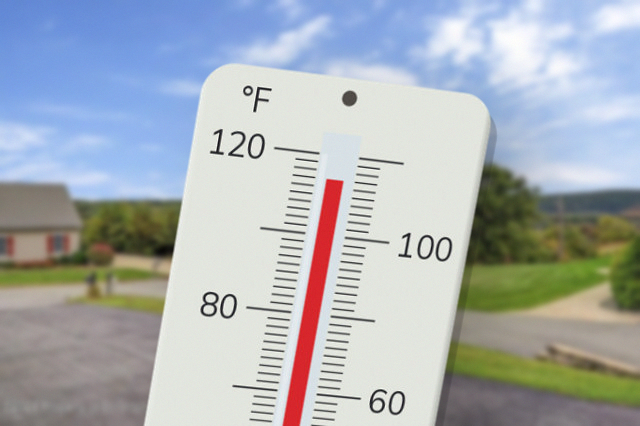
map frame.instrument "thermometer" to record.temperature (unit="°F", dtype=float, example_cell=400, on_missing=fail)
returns 114
